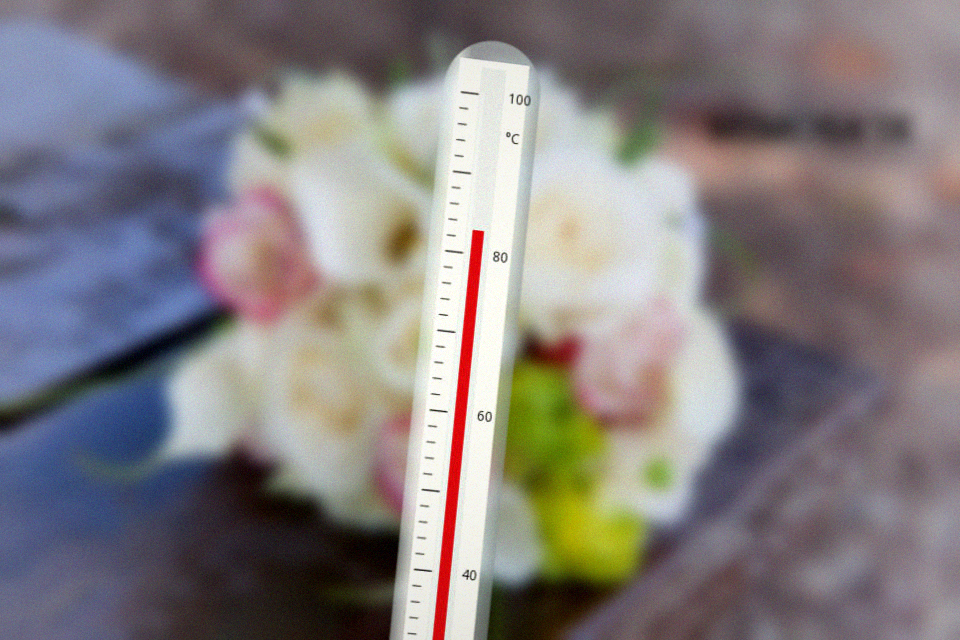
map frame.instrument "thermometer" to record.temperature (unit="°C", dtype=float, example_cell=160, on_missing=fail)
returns 83
